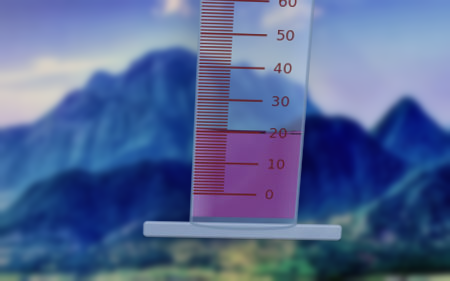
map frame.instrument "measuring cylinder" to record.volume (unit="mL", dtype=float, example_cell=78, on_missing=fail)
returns 20
